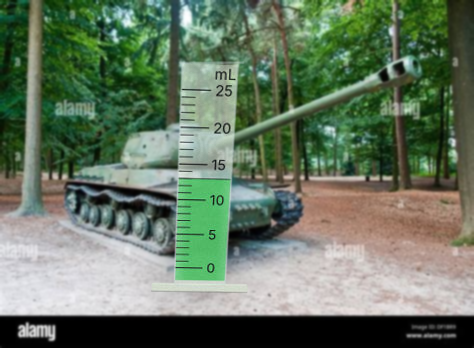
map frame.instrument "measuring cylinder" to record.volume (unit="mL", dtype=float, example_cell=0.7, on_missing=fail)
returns 13
